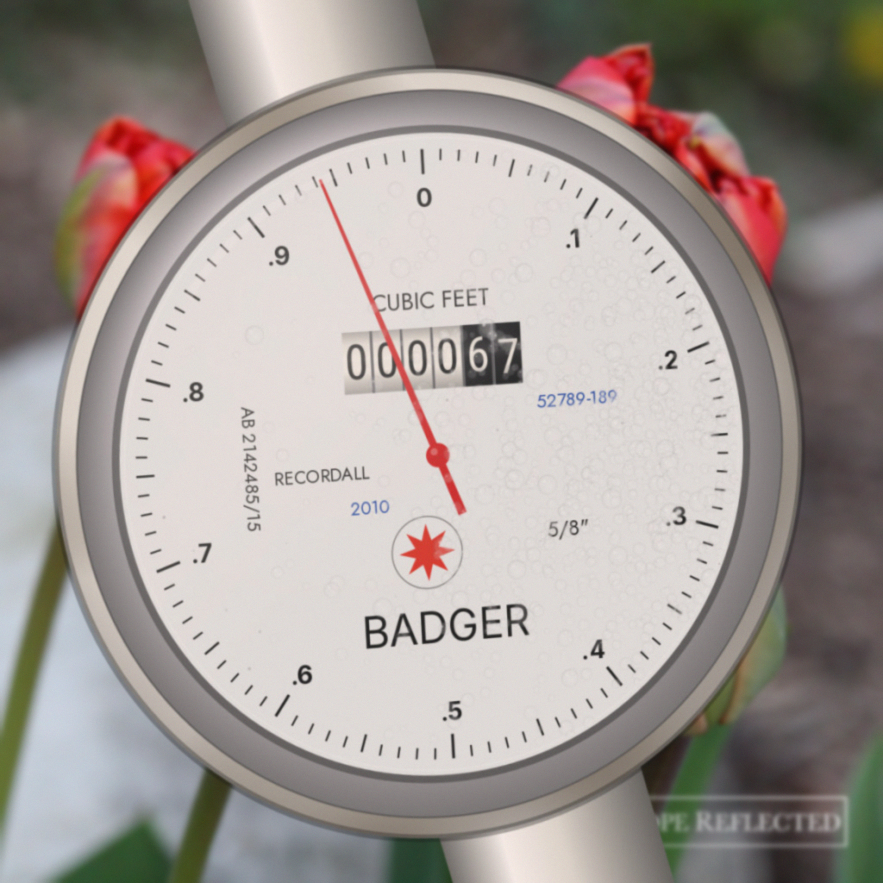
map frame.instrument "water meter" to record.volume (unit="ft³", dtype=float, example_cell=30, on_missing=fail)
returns 66.94
